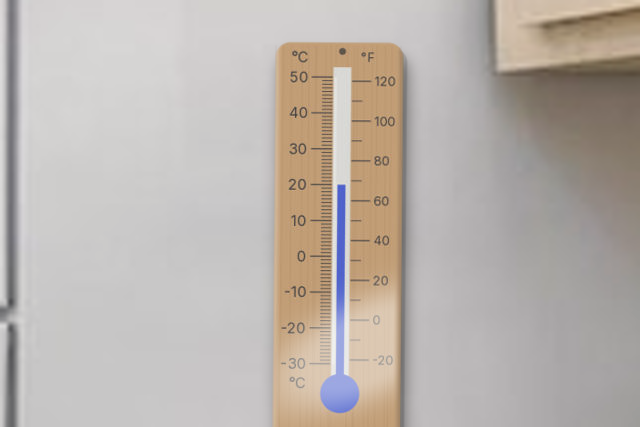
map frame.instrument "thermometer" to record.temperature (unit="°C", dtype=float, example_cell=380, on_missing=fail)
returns 20
